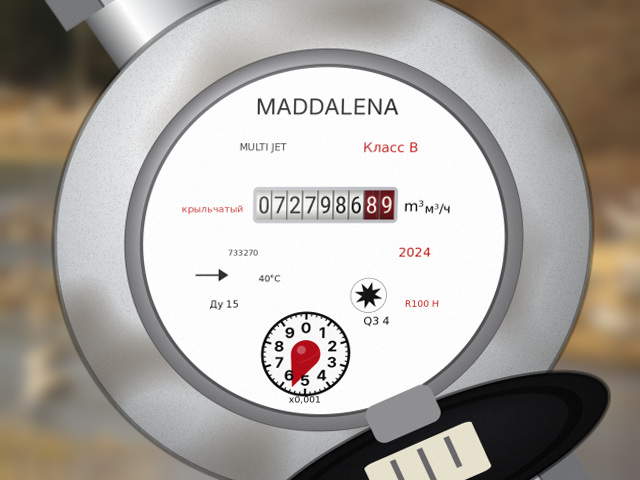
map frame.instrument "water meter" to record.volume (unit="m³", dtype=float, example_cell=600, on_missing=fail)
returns 727986.895
